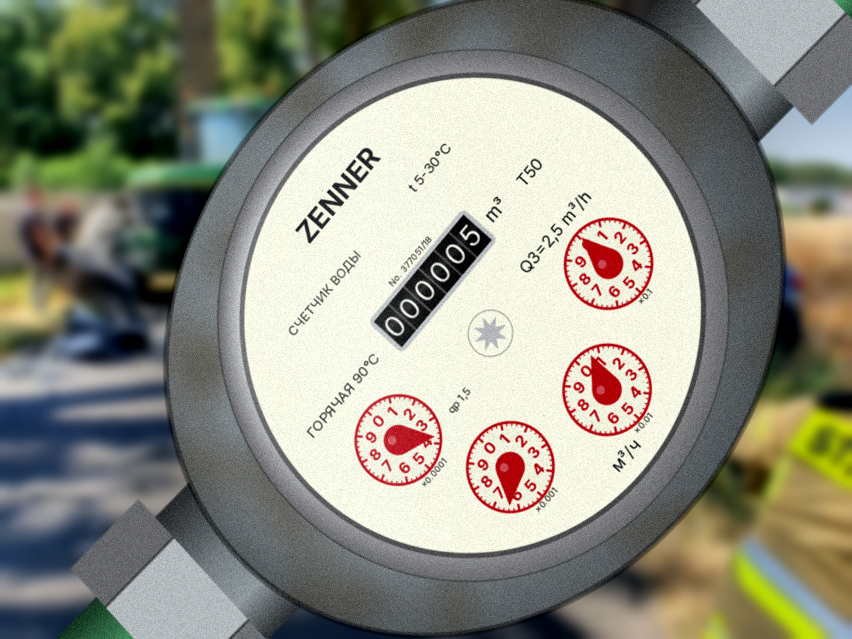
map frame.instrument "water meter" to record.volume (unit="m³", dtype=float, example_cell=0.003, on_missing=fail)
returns 5.0063
